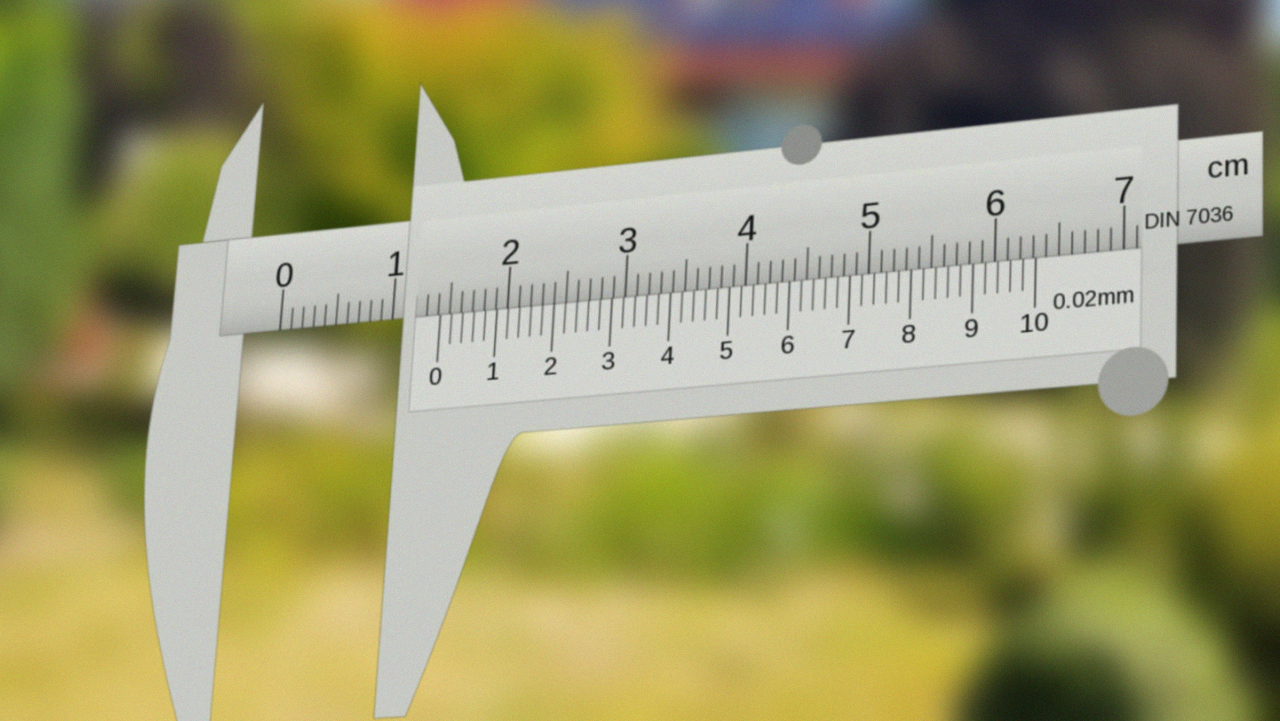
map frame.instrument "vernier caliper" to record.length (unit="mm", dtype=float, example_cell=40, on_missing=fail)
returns 14.2
